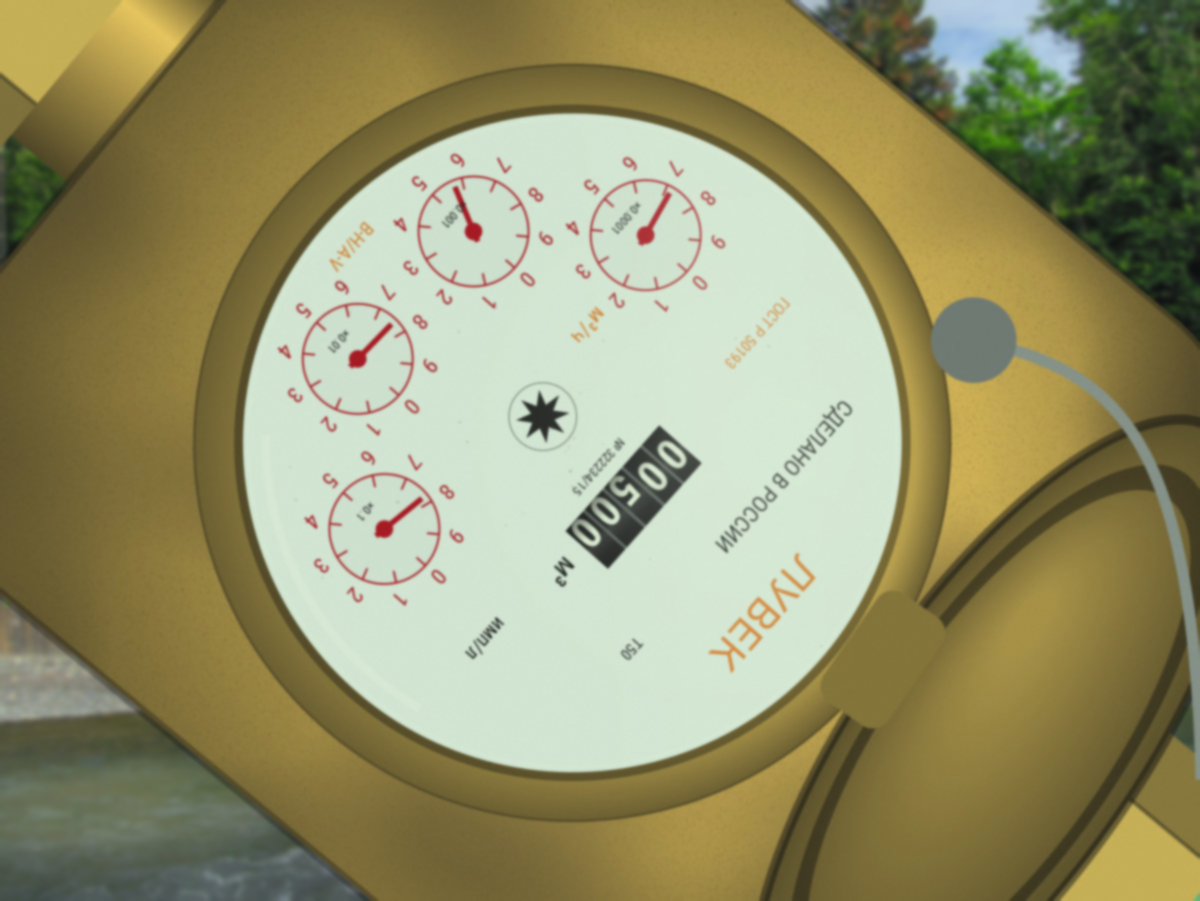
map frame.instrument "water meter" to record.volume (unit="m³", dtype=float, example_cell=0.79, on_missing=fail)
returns 499.7757
